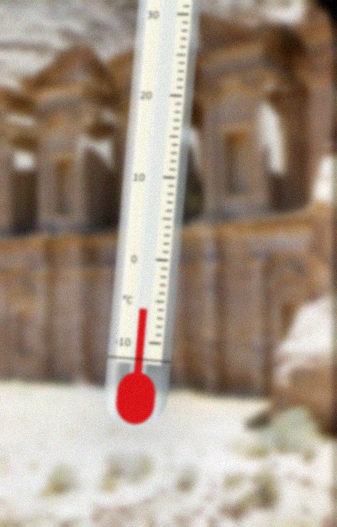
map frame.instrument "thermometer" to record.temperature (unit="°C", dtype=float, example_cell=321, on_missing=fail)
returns -6
